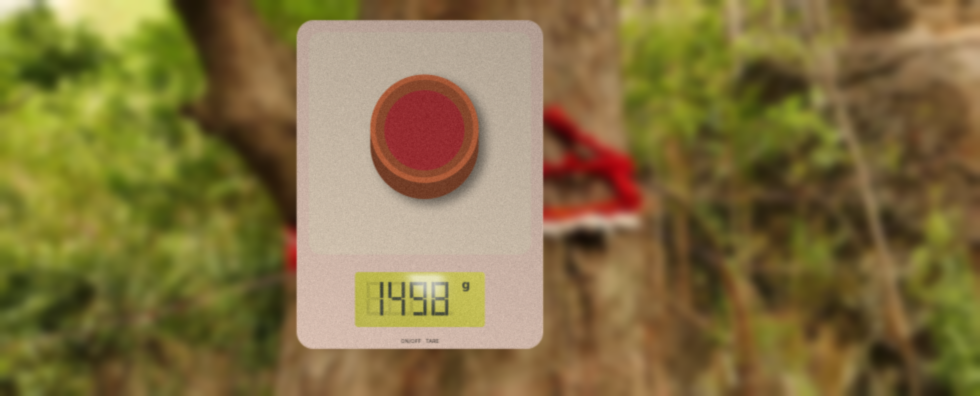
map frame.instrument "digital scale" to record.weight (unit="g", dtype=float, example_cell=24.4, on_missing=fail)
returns 1498
